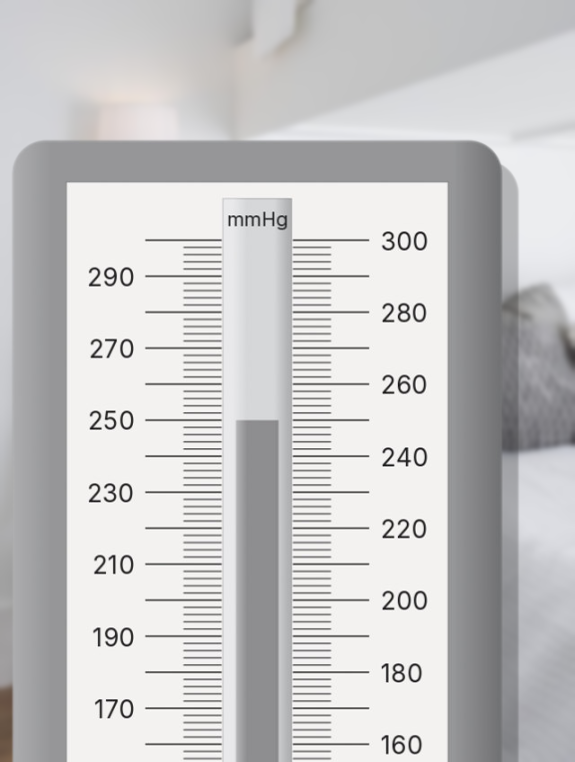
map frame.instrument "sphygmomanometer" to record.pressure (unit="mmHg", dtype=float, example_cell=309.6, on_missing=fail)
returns 250
